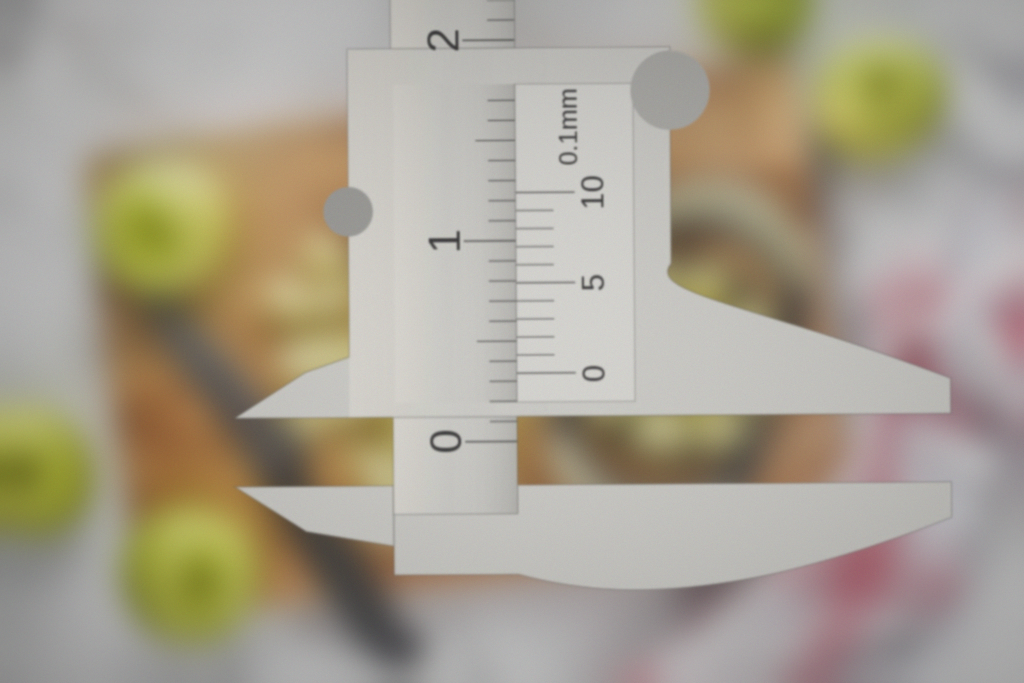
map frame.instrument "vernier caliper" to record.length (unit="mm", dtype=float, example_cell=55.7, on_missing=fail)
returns 3.4
